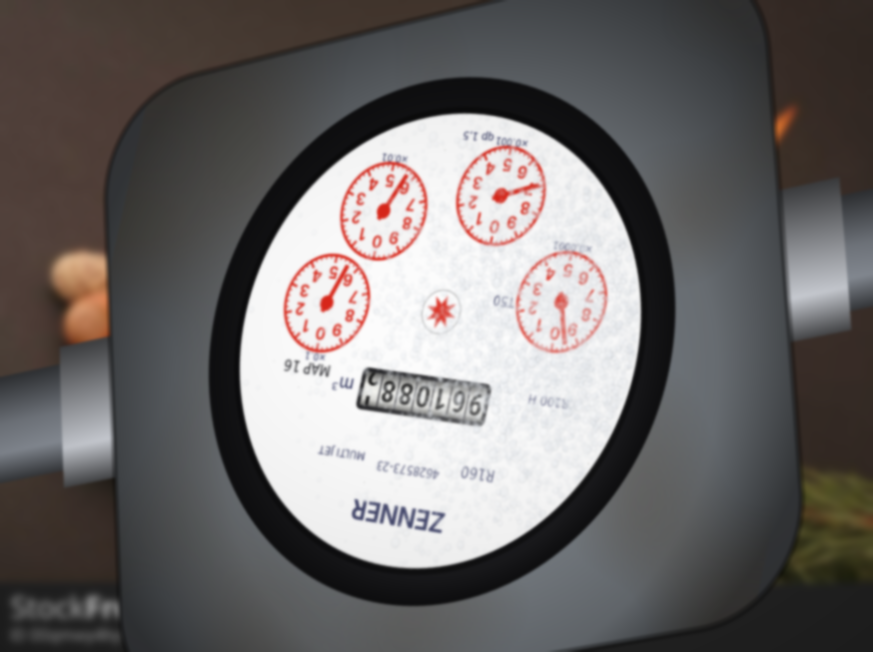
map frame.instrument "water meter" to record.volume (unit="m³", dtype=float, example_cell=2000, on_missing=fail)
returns 9610881.5569
